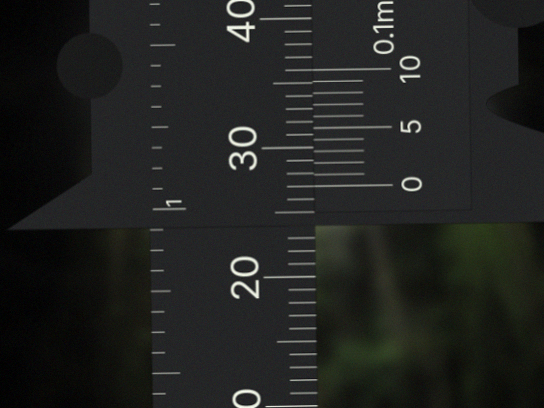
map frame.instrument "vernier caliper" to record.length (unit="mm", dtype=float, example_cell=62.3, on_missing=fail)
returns 27.0
